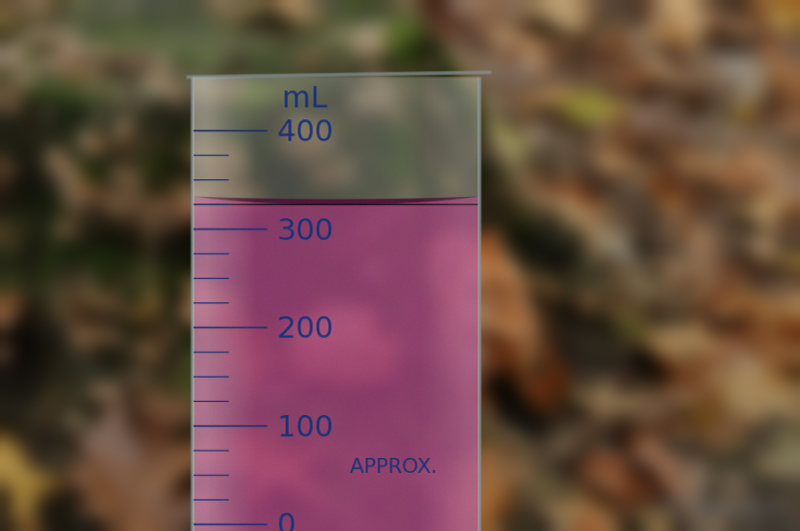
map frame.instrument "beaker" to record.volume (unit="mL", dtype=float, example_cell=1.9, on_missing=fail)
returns 325
